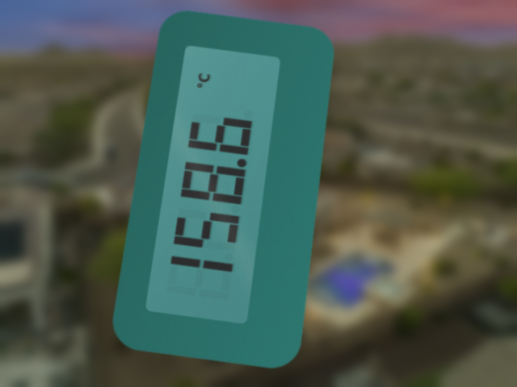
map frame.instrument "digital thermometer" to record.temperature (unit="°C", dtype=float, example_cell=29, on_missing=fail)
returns 158.6
